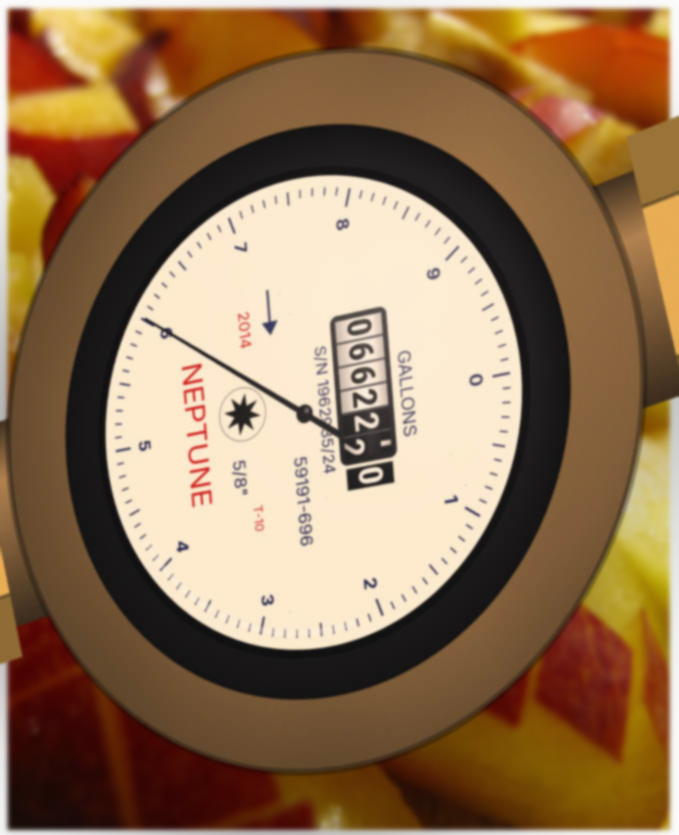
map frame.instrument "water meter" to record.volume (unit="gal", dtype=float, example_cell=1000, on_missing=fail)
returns 662216.0
